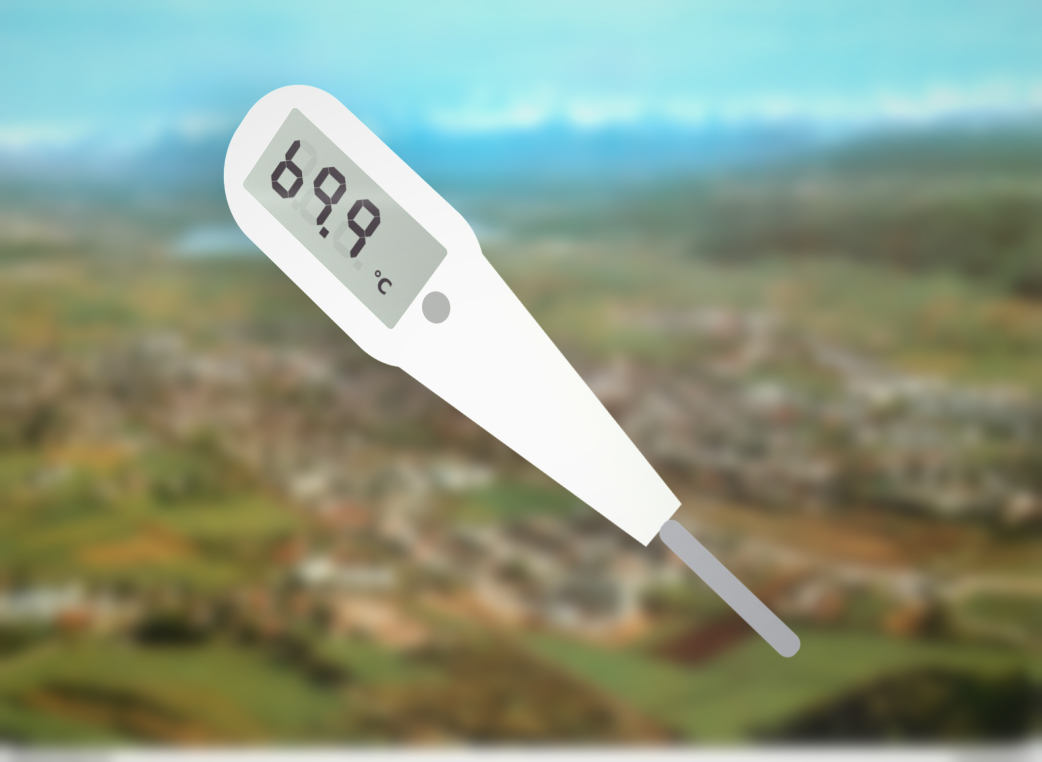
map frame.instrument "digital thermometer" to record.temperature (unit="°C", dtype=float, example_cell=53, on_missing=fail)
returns 69.9
